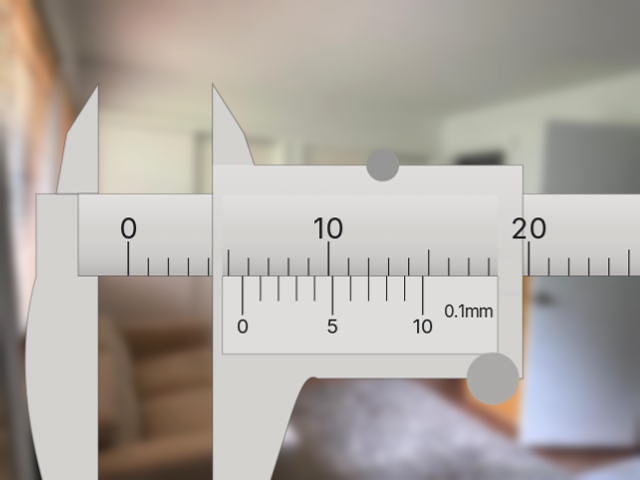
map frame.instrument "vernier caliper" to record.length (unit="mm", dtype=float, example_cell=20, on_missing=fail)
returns 5.7
